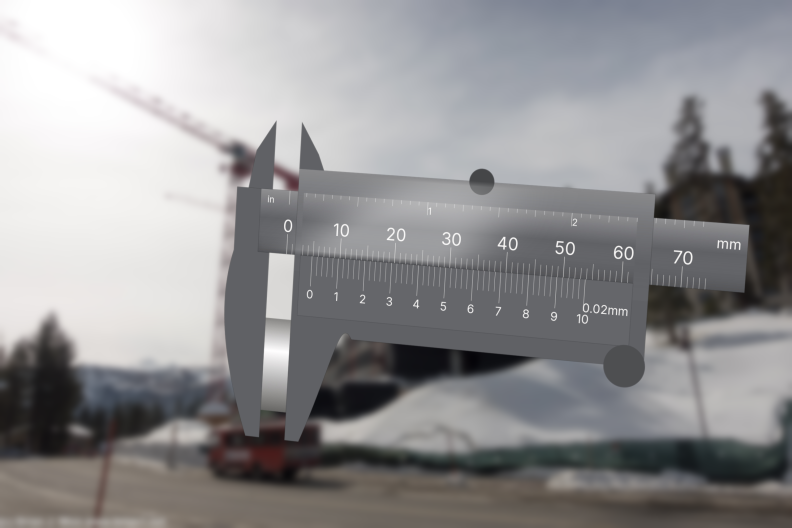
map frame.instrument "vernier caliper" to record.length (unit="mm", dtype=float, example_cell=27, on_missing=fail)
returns 4.8
